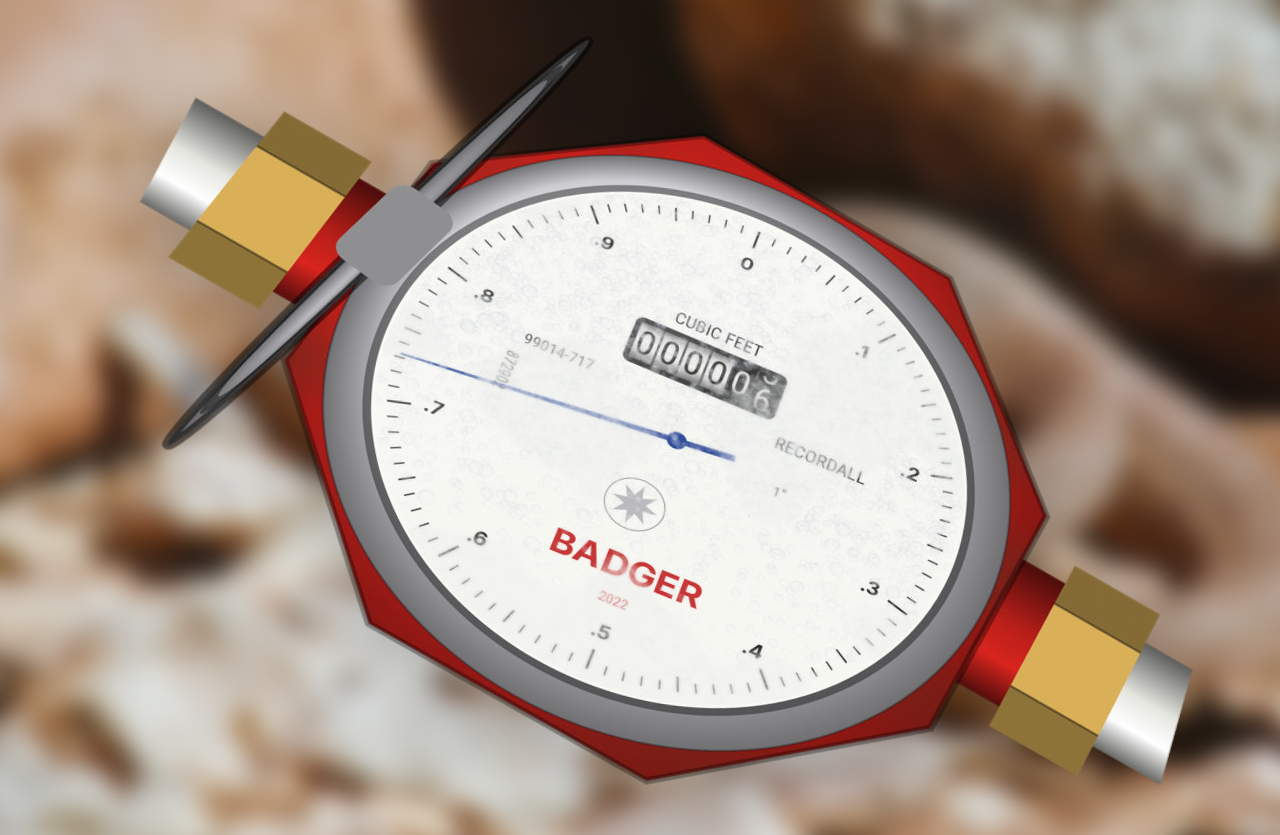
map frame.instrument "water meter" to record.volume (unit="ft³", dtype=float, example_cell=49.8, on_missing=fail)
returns 5.73
